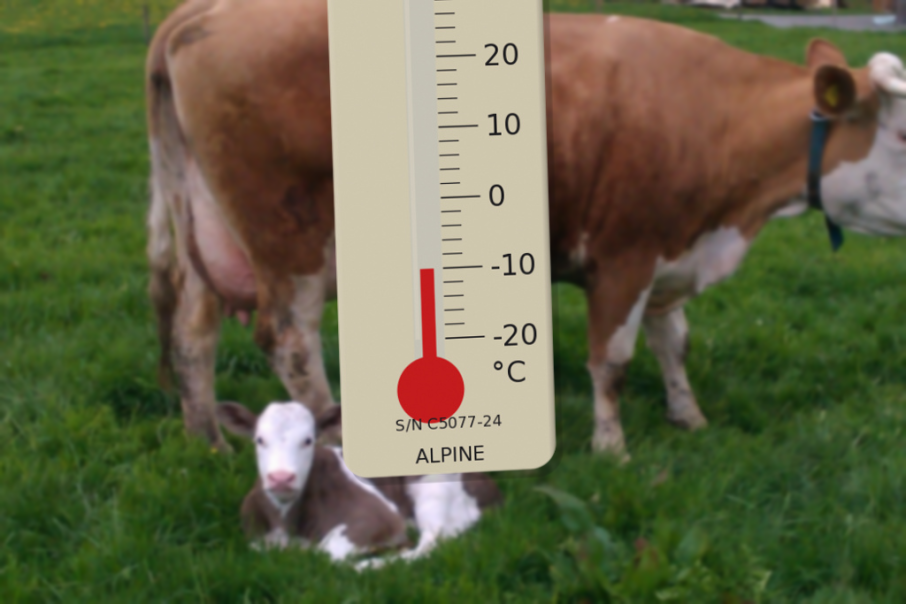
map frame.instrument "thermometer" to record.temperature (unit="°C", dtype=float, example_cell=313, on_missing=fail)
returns -10
